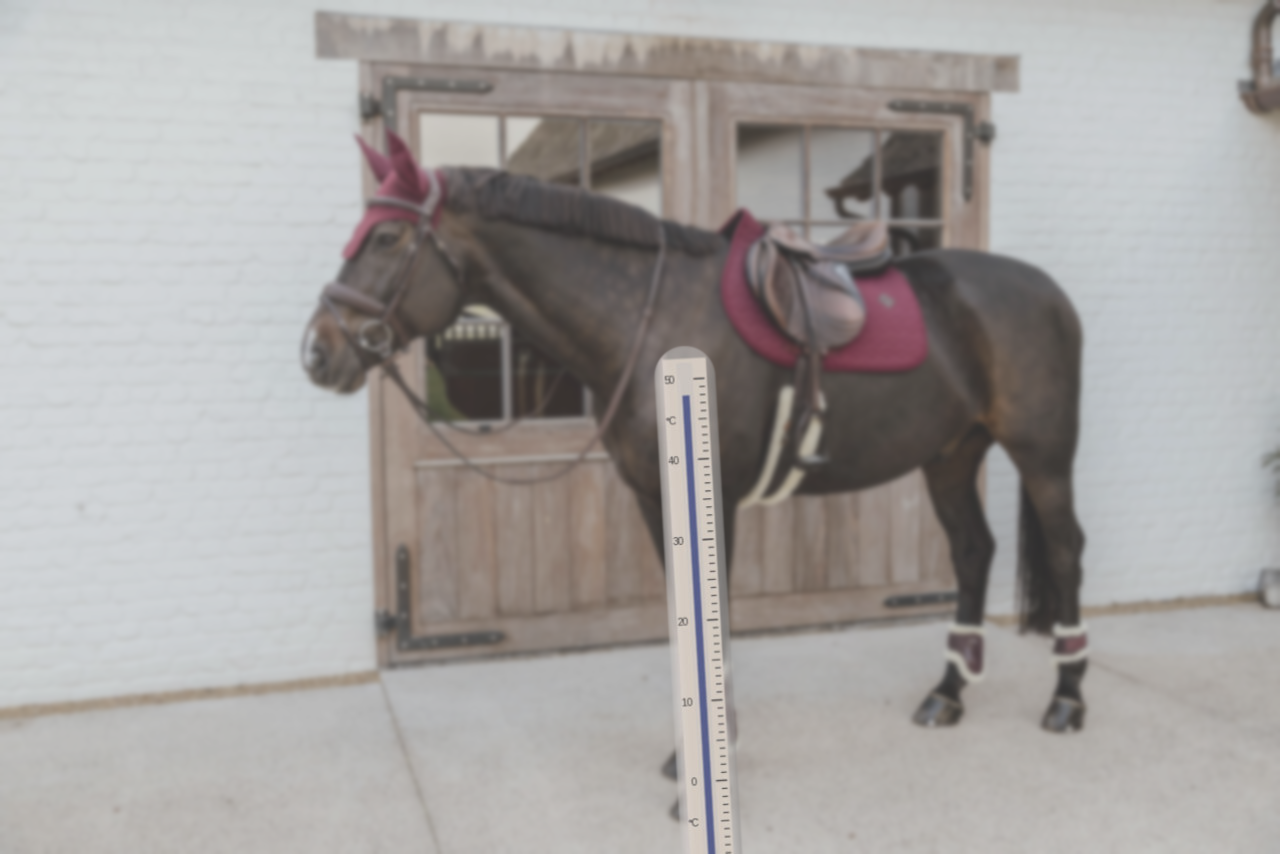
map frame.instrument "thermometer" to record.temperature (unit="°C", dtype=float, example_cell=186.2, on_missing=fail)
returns 48
